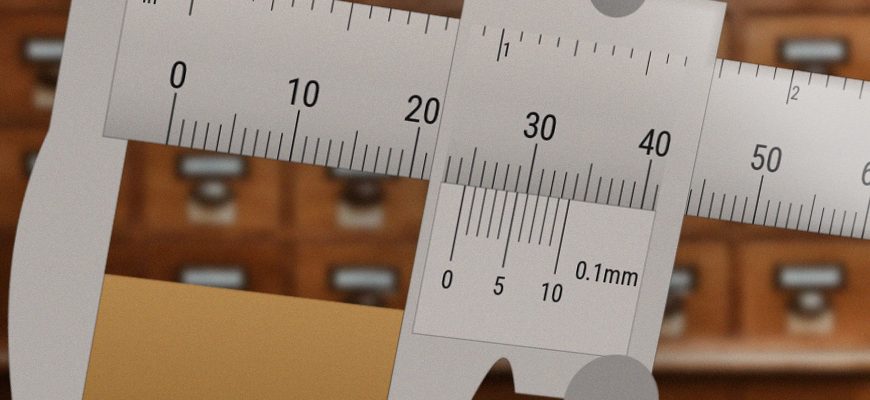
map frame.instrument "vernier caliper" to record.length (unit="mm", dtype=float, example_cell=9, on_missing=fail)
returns 24.7
